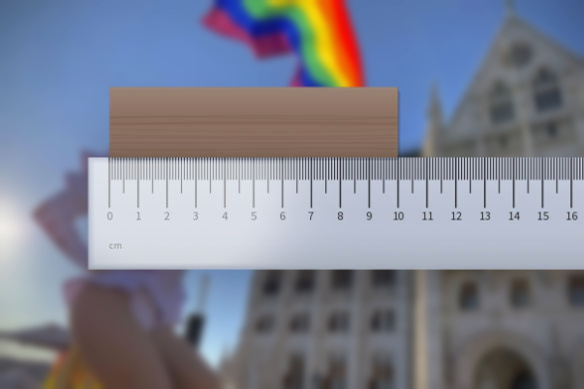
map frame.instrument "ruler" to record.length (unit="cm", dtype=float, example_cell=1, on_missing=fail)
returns 10
